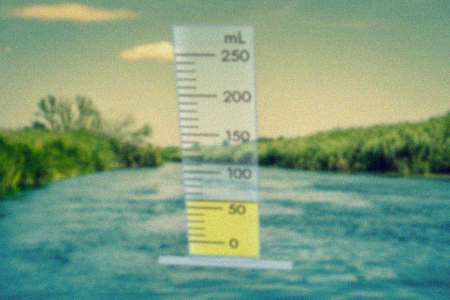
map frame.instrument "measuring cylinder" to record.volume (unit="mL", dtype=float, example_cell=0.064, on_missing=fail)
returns 60
